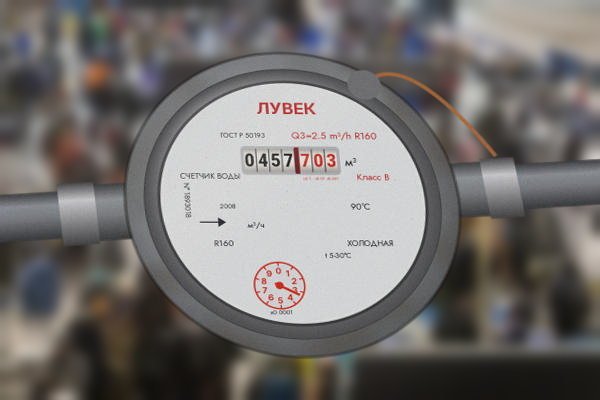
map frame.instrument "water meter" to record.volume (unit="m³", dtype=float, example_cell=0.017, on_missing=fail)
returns 457.7033
